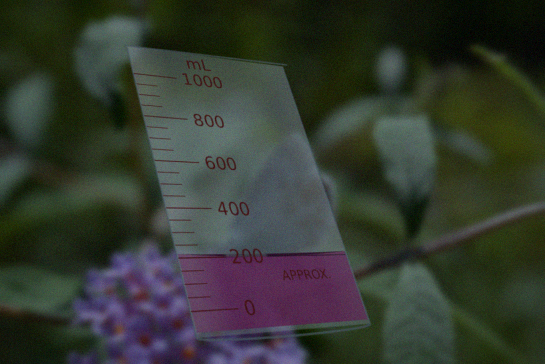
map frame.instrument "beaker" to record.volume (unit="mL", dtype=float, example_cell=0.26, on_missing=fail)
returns 200
